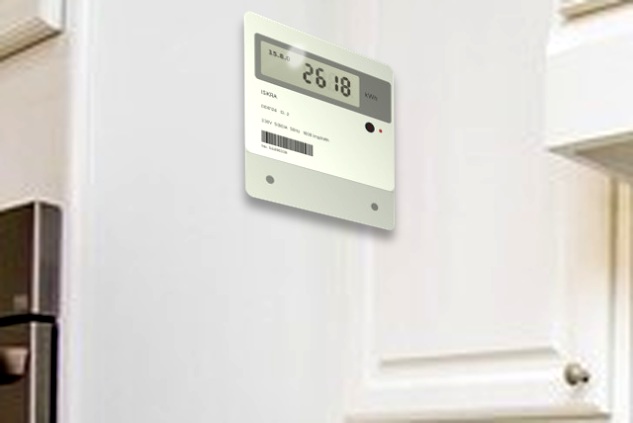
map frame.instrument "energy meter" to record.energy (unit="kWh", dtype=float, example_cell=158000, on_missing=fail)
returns 2618
